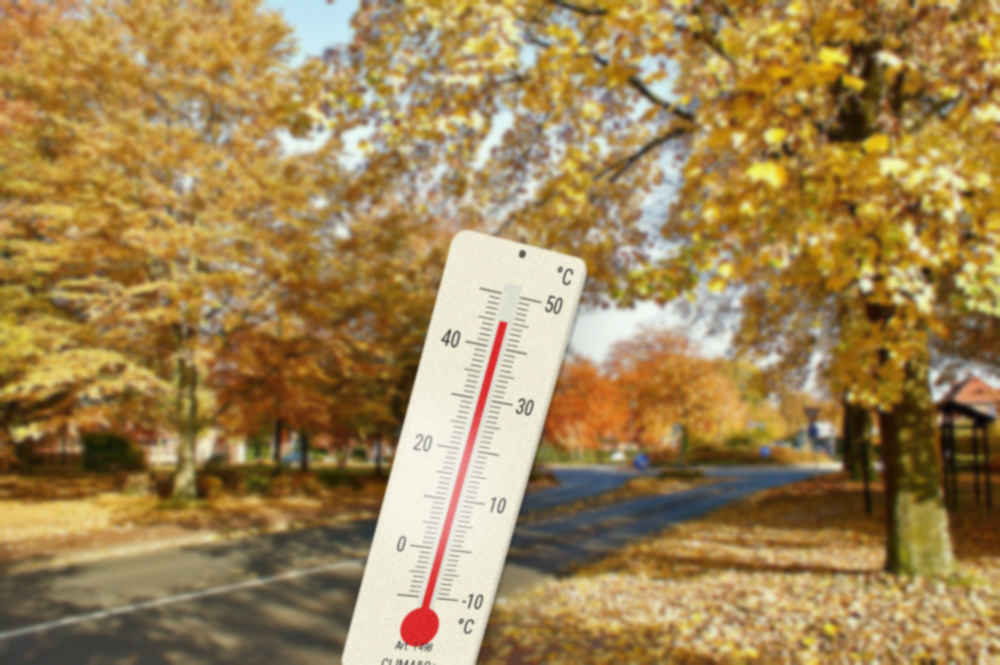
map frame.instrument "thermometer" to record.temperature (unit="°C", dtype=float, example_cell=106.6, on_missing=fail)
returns 45
